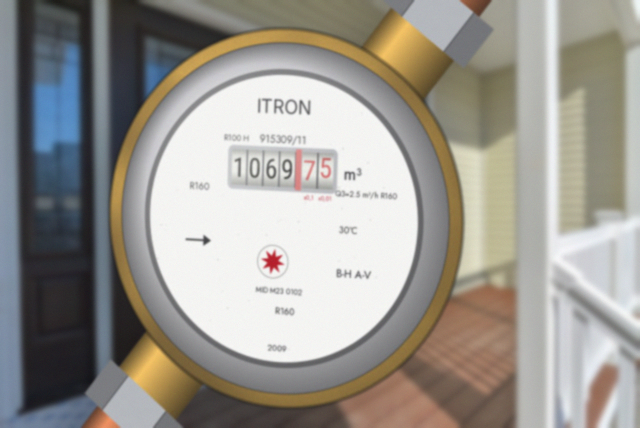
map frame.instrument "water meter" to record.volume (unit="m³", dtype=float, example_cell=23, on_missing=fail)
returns 1069.75
